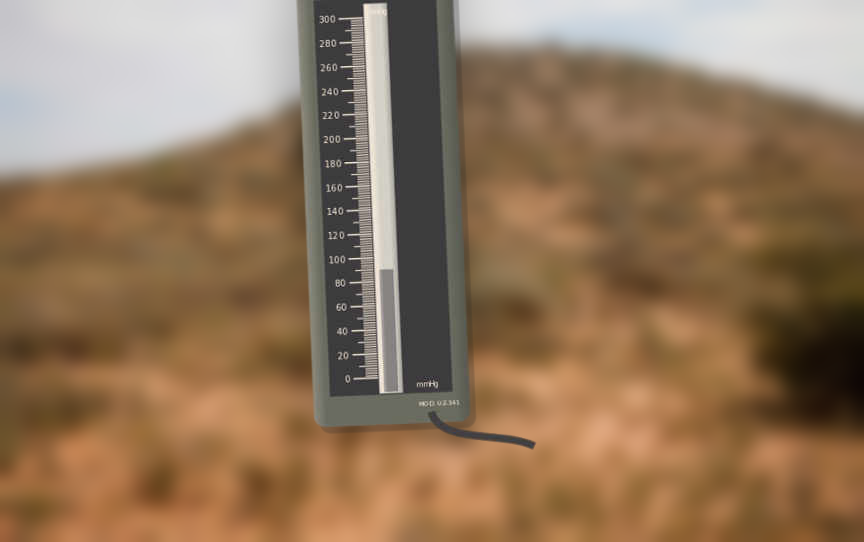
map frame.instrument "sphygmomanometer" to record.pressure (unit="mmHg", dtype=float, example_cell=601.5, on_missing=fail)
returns 90
